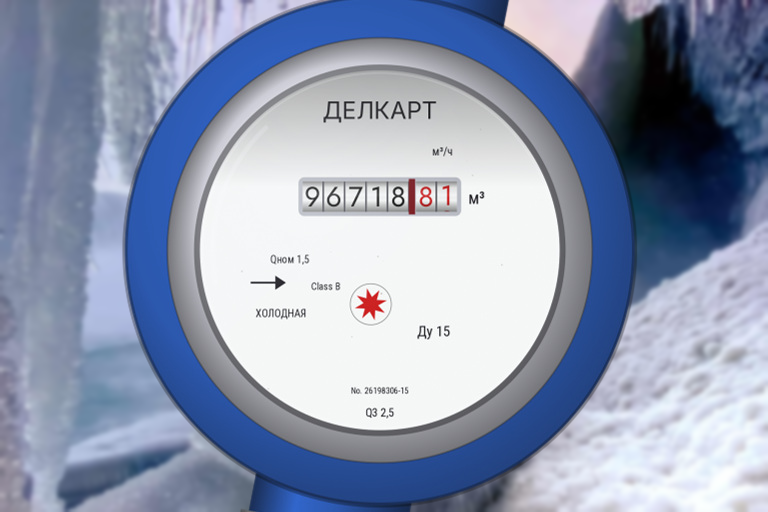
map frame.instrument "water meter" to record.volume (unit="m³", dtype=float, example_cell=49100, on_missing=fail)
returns 96718.81
